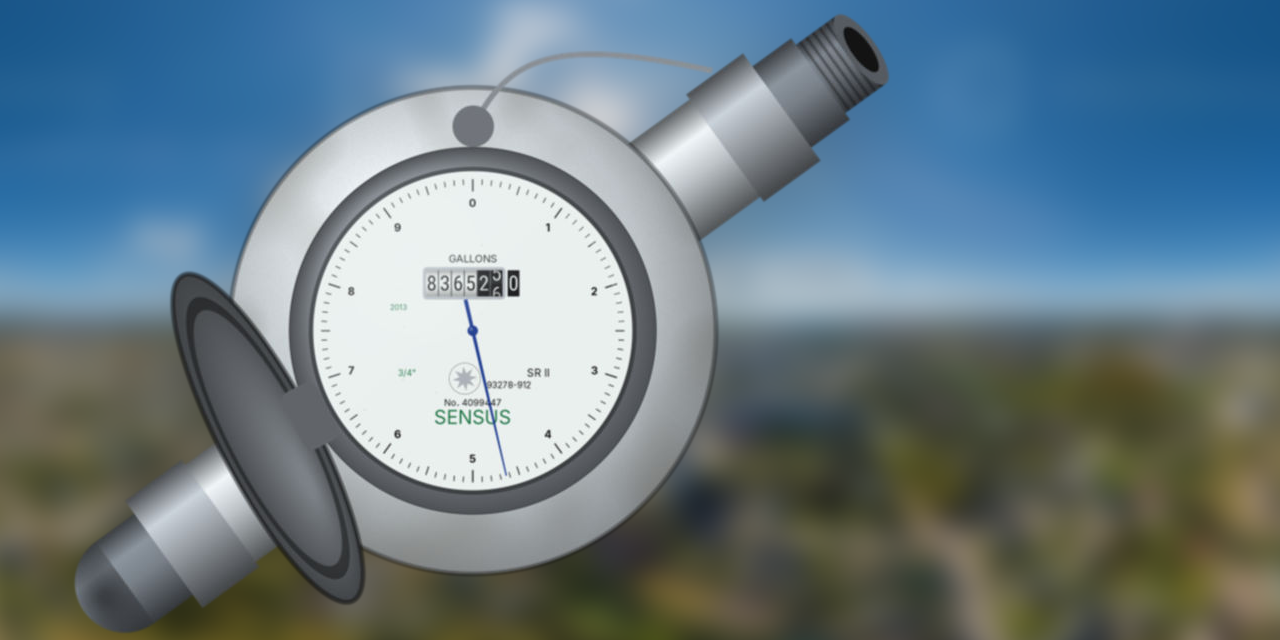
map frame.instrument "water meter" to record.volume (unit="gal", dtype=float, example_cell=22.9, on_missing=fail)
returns 8365254.6
